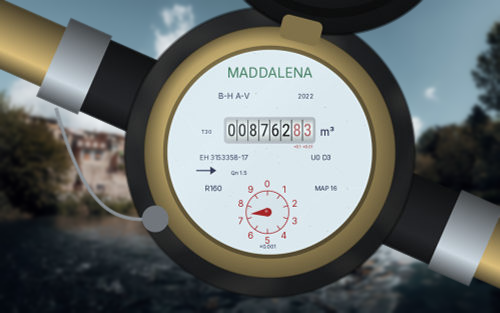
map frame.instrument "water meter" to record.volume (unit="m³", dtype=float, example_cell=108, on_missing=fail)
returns 8762.837
